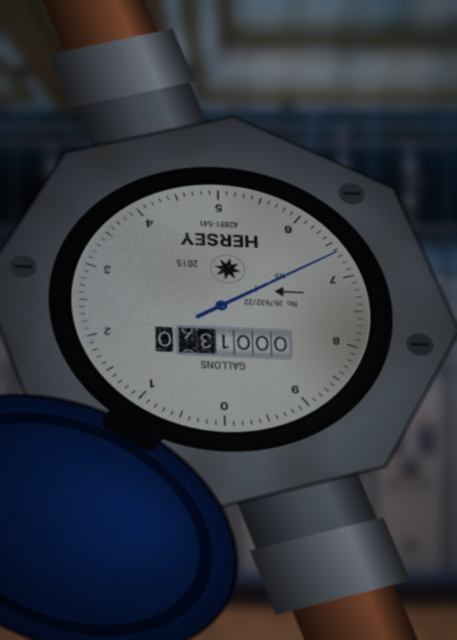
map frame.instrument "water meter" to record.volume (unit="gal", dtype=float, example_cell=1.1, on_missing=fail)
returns 1356.6
